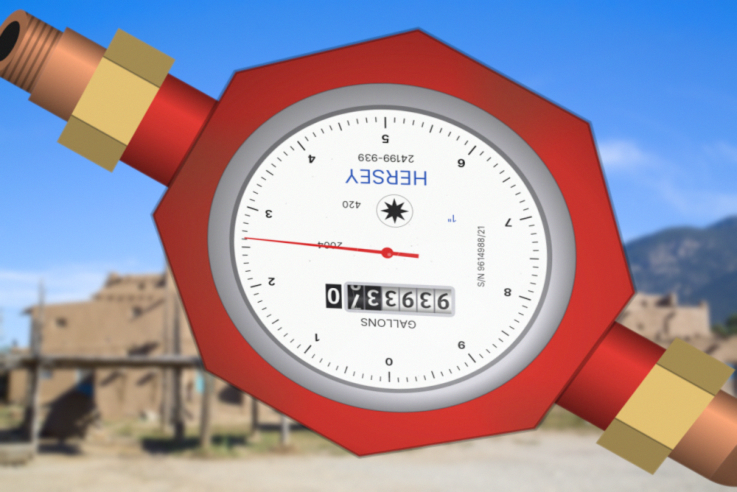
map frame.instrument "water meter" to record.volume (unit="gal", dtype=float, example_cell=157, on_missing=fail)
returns 9393372.6
